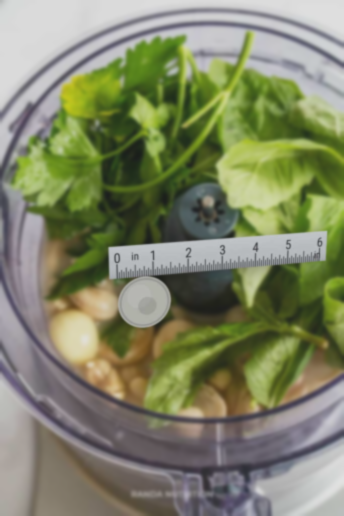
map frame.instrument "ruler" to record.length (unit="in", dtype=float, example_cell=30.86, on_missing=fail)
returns 1.5
